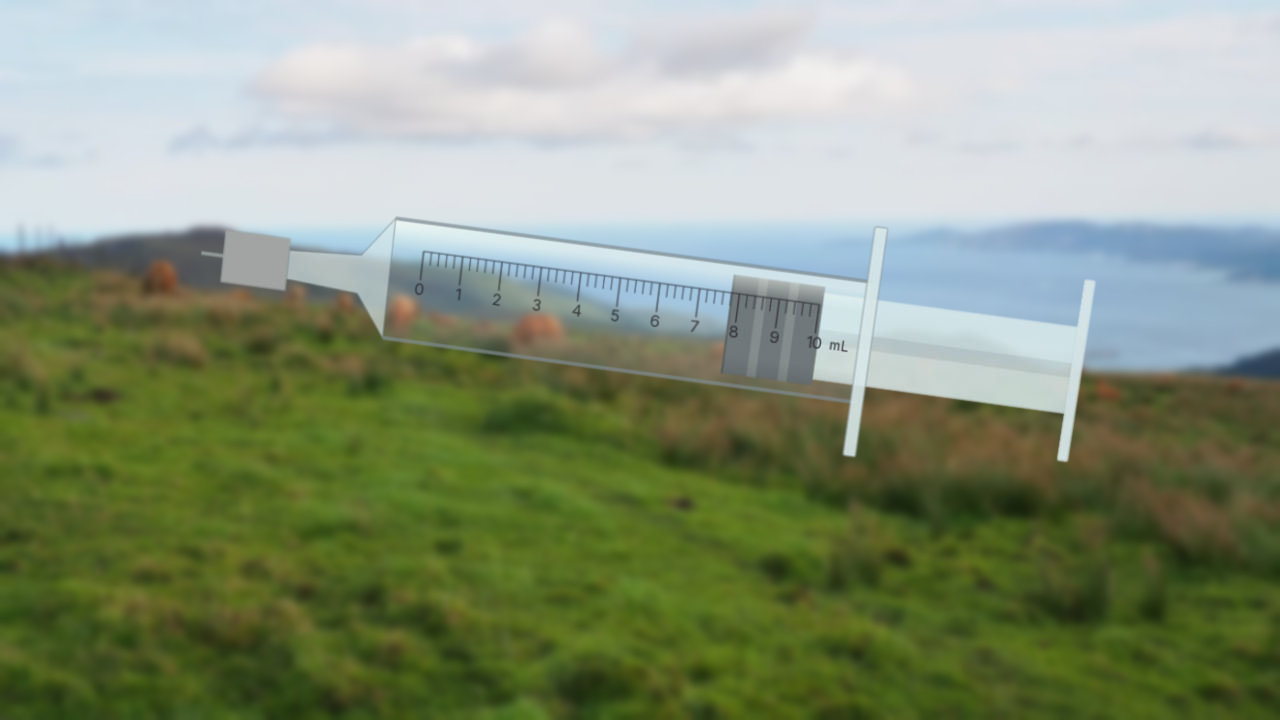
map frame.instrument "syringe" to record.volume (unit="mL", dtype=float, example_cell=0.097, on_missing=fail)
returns 7.8
